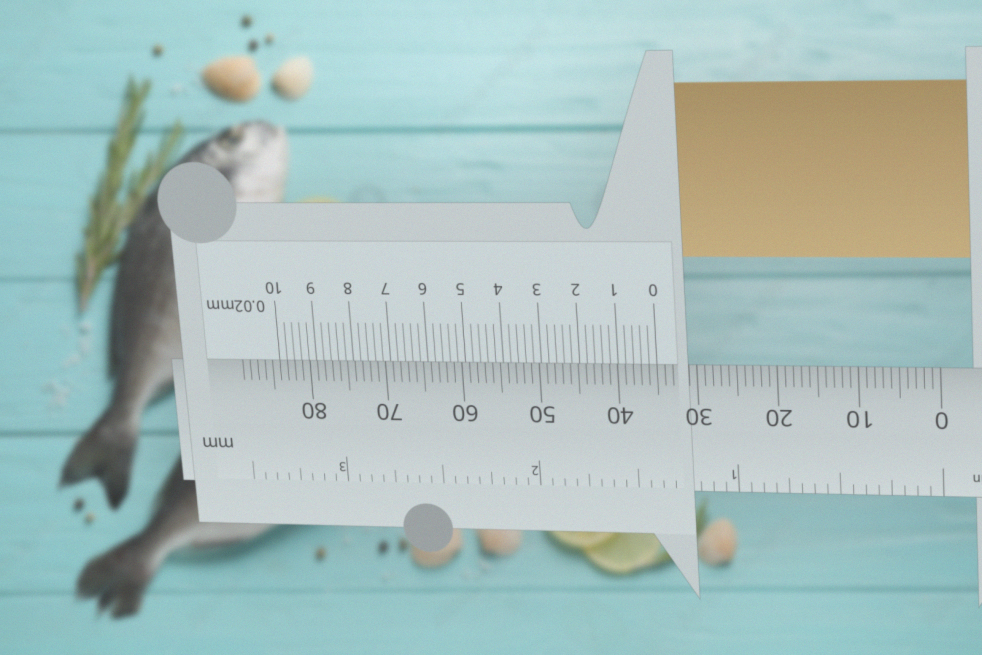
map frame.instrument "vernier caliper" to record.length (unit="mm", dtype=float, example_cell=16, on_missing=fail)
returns 35.0
